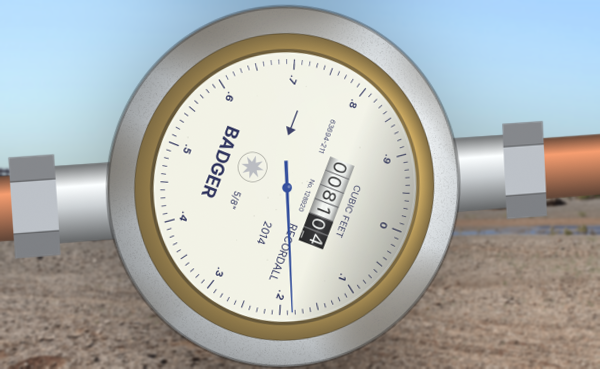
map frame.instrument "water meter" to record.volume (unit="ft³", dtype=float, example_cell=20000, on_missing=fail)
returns 8104.18
